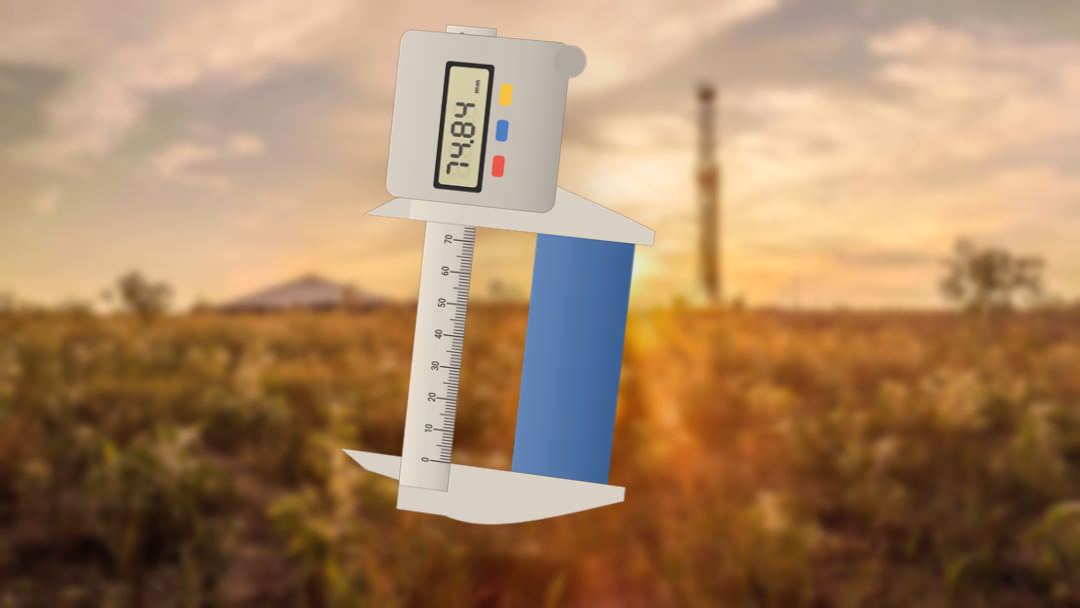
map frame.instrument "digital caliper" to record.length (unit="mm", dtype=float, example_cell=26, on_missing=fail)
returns 74.84
